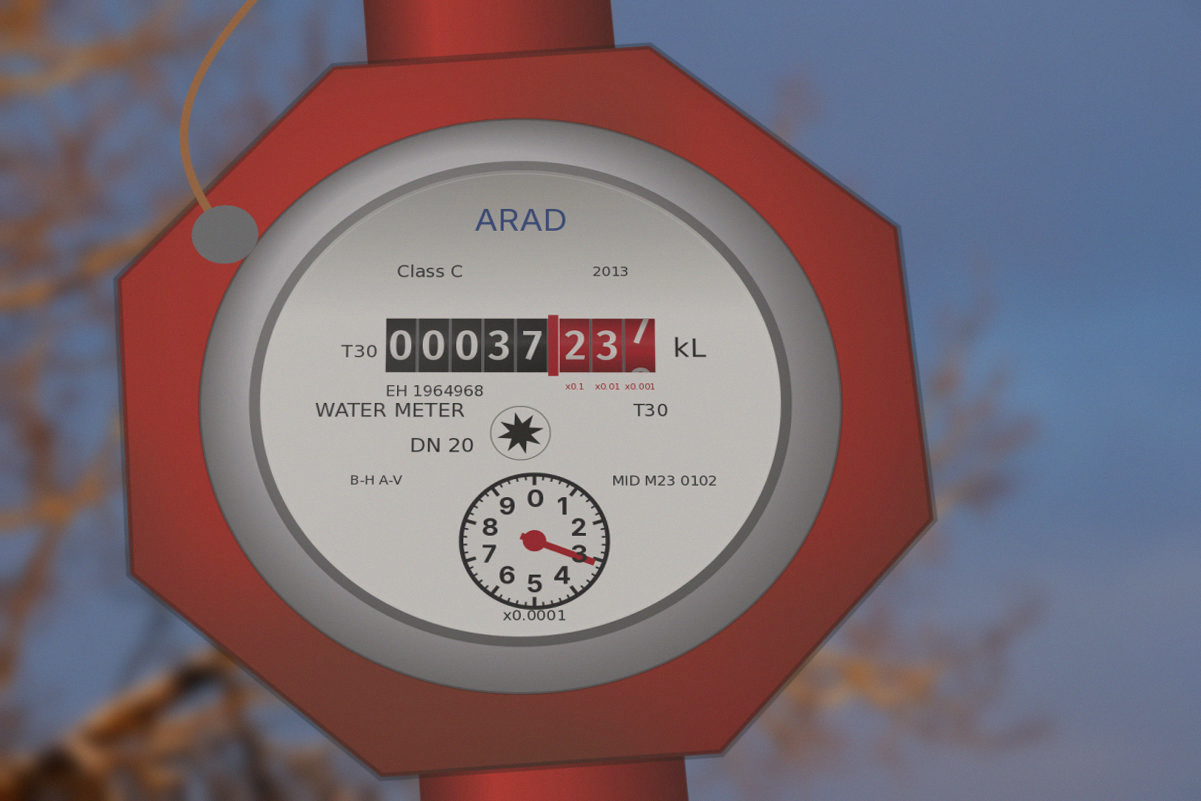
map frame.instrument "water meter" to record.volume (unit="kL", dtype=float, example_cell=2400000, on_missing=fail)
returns 37.2373
